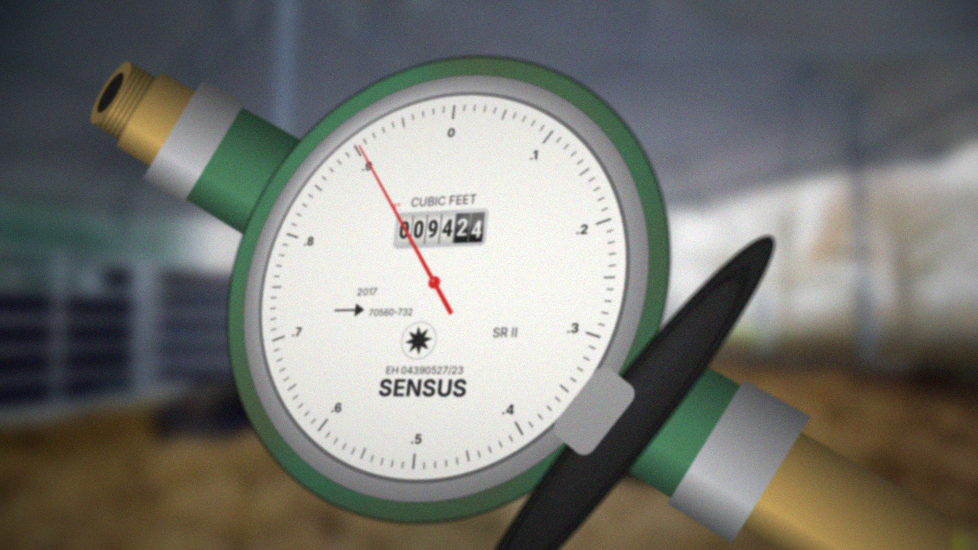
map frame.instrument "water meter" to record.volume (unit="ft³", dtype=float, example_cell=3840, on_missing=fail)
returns 9423.90
